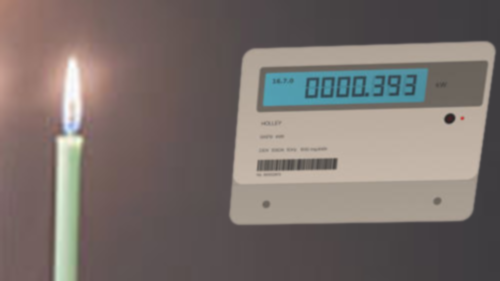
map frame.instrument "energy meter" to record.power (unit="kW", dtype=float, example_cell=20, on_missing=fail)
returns 0.393
